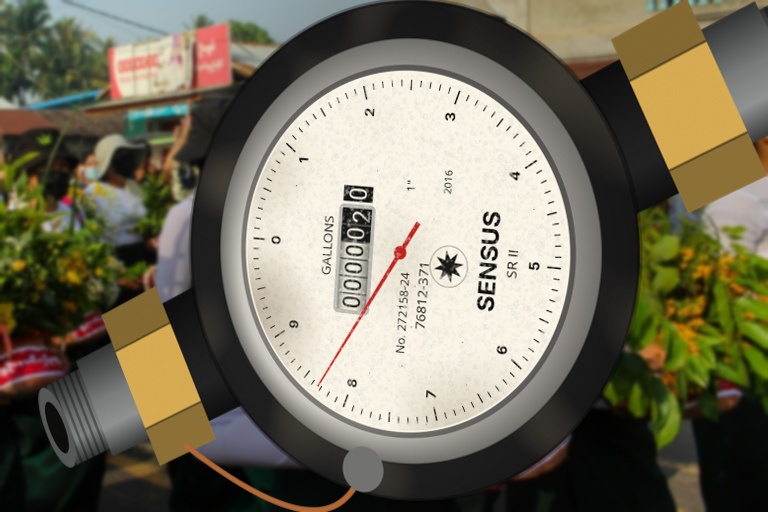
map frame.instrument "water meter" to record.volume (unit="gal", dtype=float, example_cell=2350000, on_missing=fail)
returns 18.3
